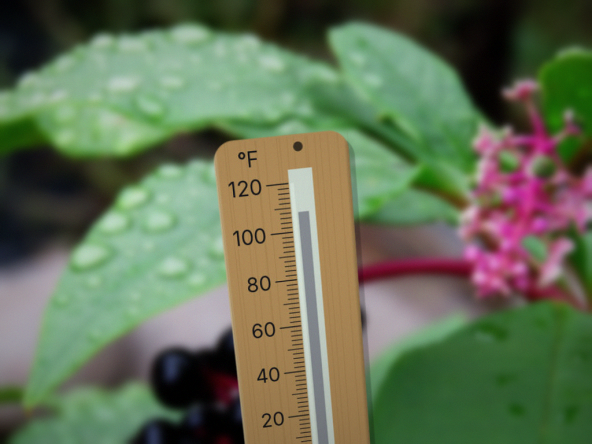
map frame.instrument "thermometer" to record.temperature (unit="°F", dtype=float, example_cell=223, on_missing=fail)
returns 108
